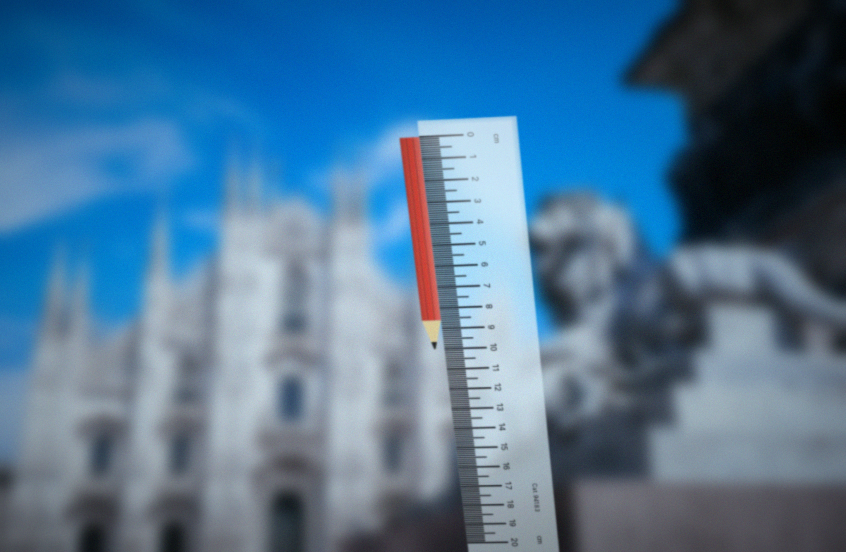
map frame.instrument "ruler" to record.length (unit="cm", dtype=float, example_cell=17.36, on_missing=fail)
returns 10
